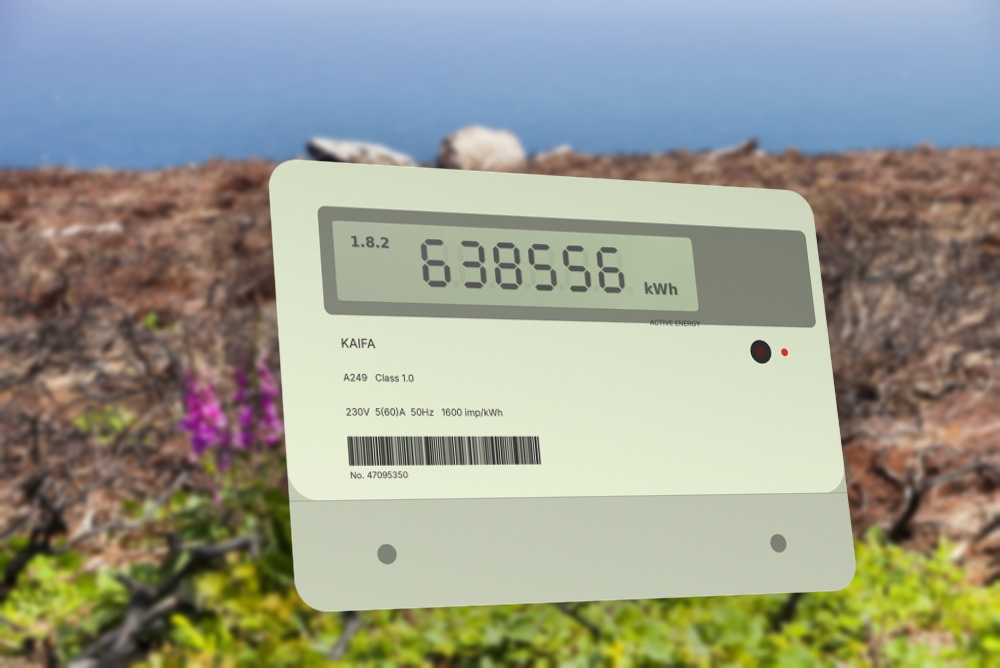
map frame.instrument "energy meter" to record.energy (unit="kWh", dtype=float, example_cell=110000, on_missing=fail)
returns 638556
